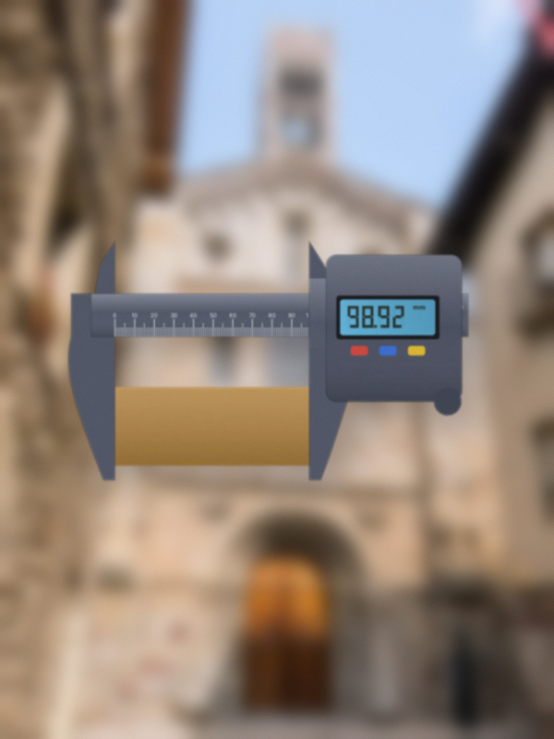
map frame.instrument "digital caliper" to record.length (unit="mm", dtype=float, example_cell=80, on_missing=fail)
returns 98.92
